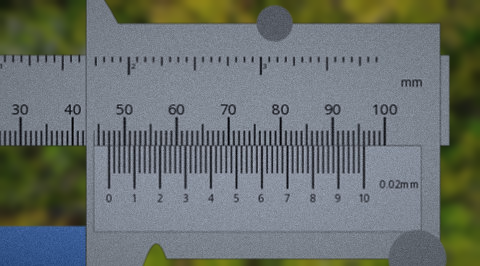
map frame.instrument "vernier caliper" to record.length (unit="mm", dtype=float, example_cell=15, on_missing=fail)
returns 47.0
